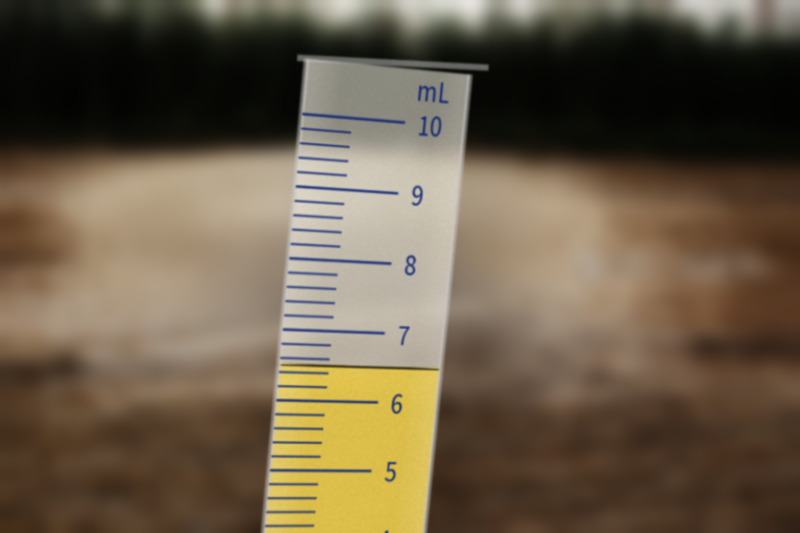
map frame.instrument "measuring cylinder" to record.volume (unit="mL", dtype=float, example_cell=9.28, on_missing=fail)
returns 6.5
